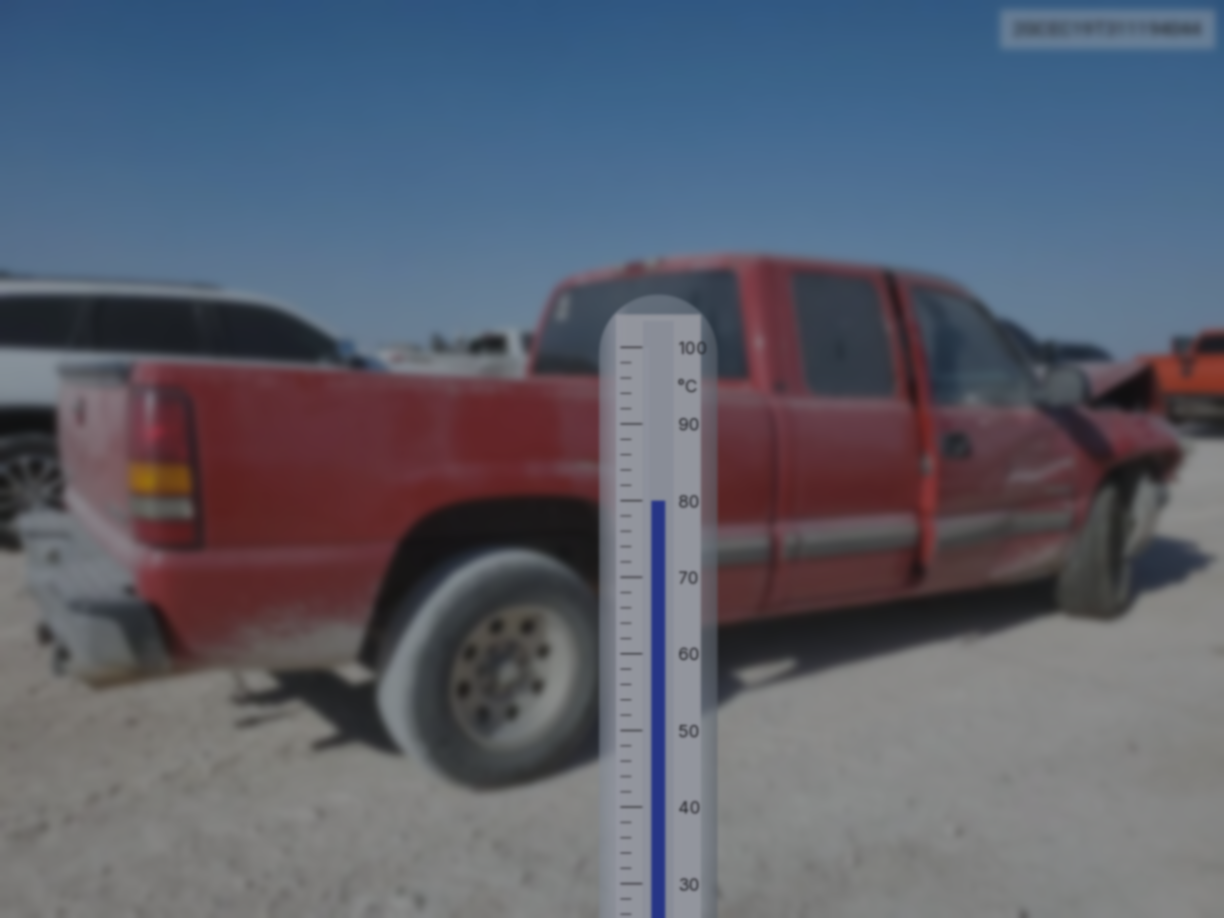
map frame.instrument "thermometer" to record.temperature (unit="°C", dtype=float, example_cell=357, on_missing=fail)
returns 80
